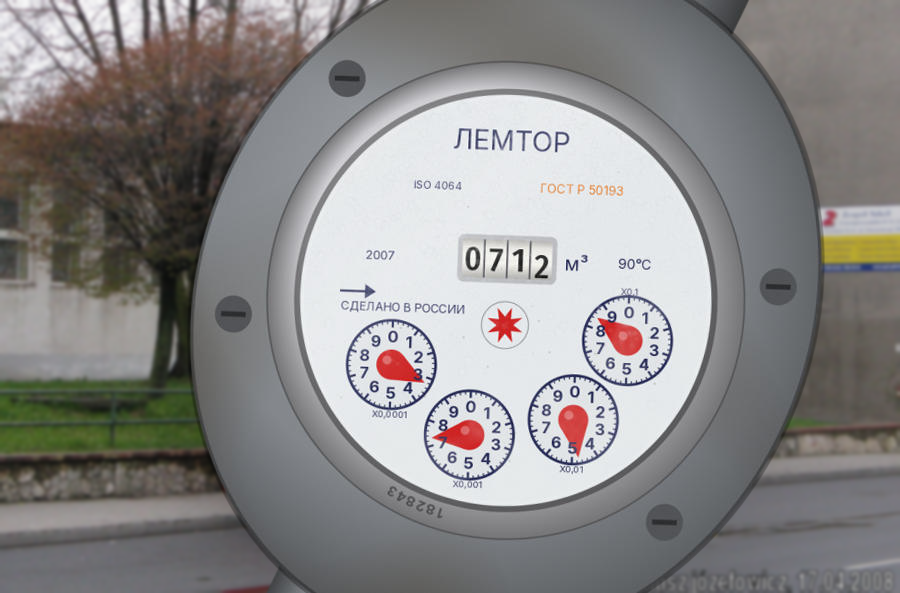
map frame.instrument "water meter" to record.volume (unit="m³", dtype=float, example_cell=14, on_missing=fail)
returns 711.8473
